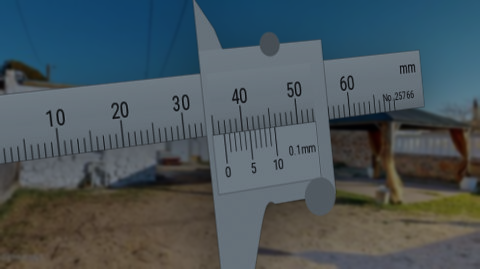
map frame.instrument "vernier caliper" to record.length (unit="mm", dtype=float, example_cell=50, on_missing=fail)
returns 36.8
